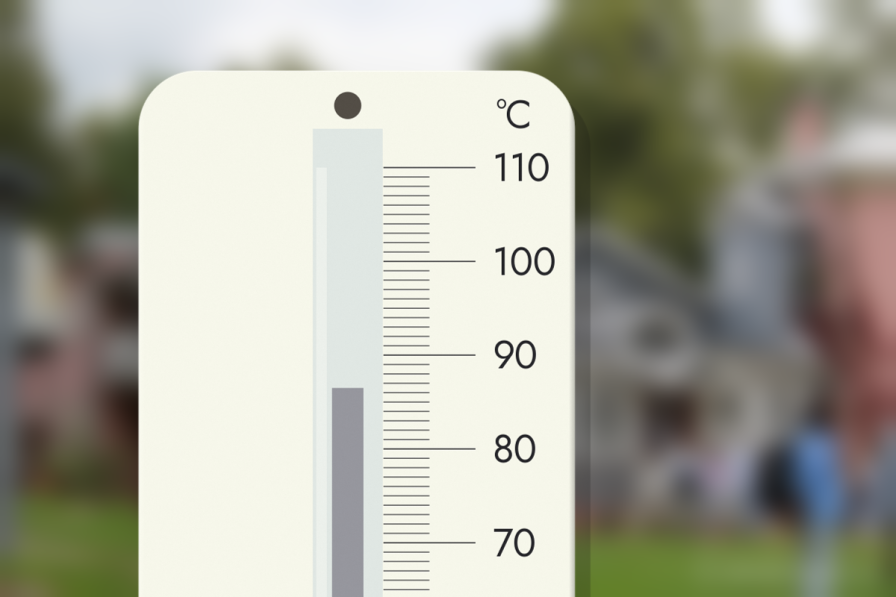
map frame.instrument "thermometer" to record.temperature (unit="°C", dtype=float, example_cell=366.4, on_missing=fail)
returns 86.5
